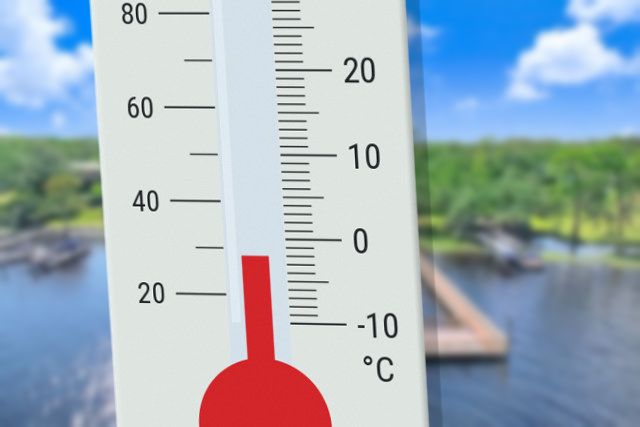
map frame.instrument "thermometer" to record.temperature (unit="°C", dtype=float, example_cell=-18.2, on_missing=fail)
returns -2
